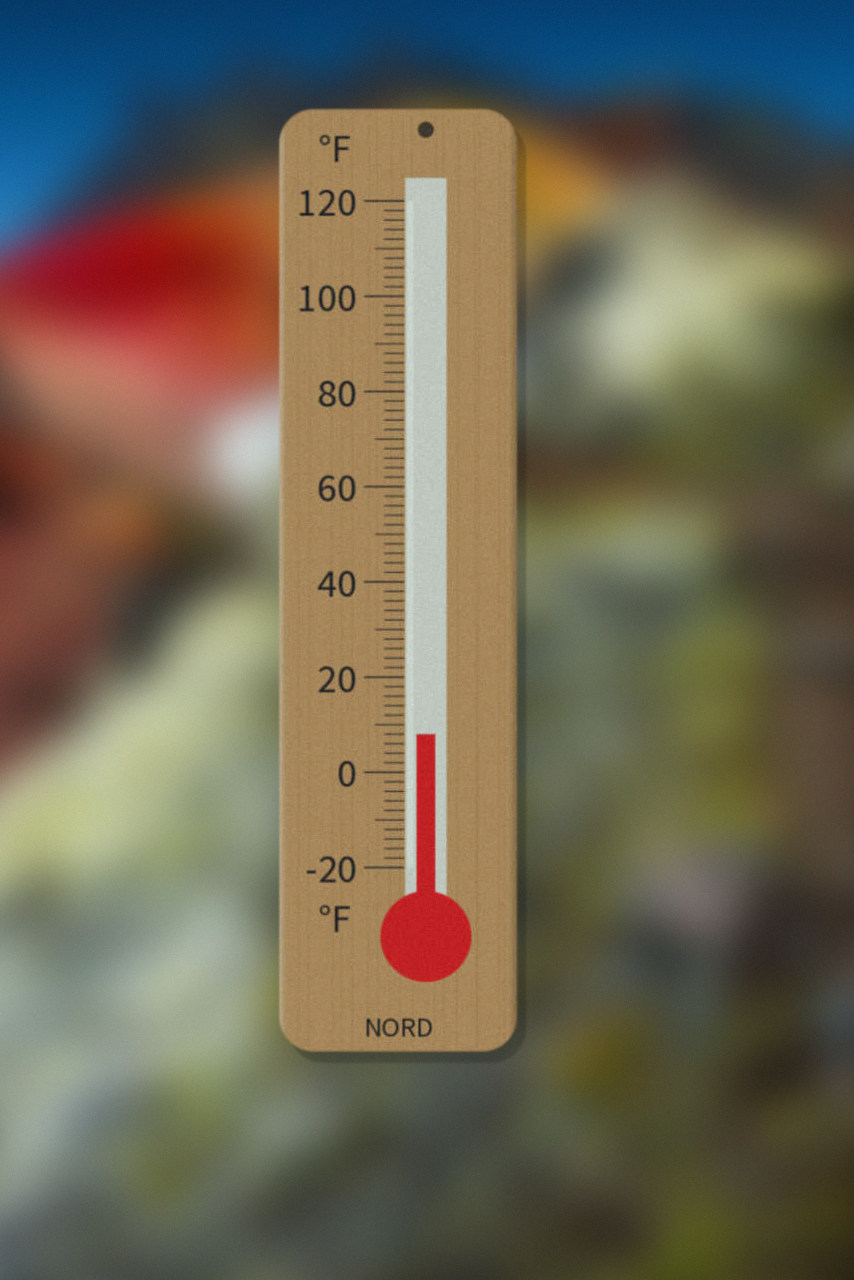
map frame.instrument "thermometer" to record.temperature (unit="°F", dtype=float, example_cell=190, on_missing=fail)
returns 8
